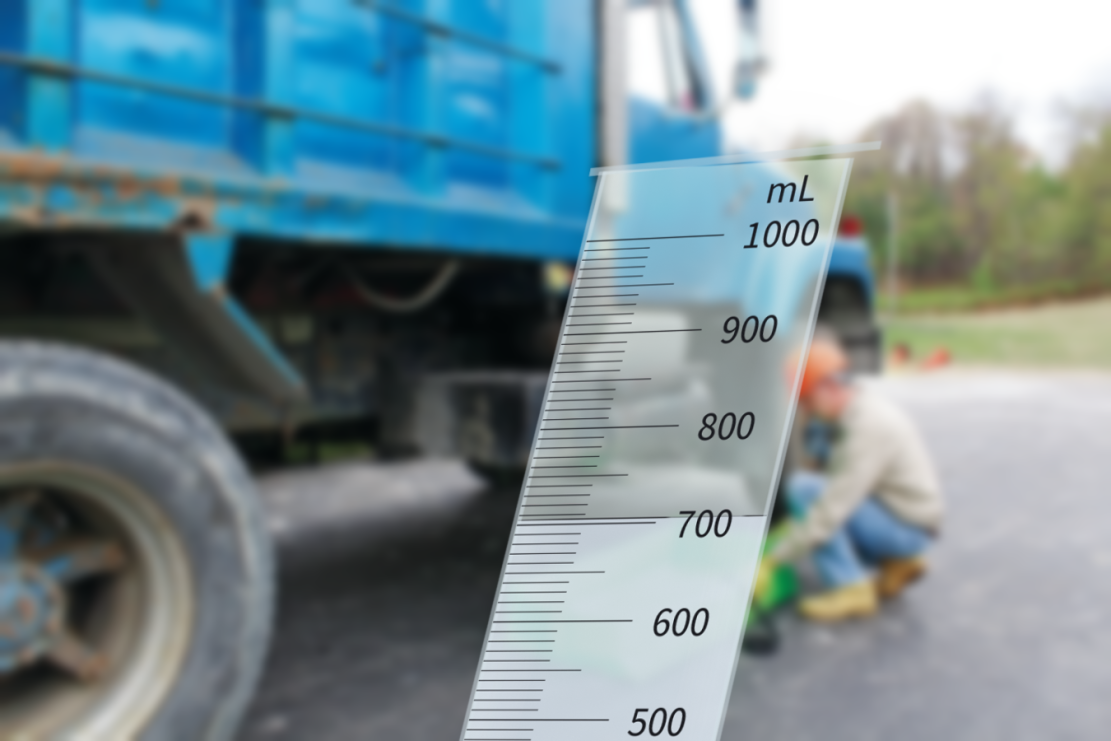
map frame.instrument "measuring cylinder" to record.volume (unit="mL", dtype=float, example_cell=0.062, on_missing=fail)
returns 705
